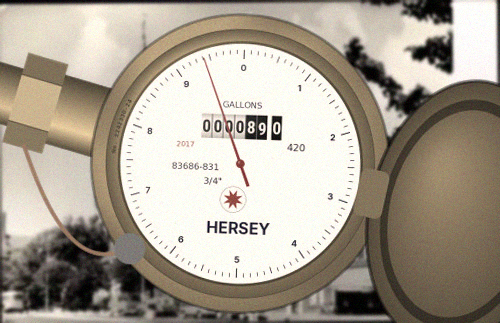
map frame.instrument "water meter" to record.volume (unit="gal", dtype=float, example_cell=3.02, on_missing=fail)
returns 889.4
